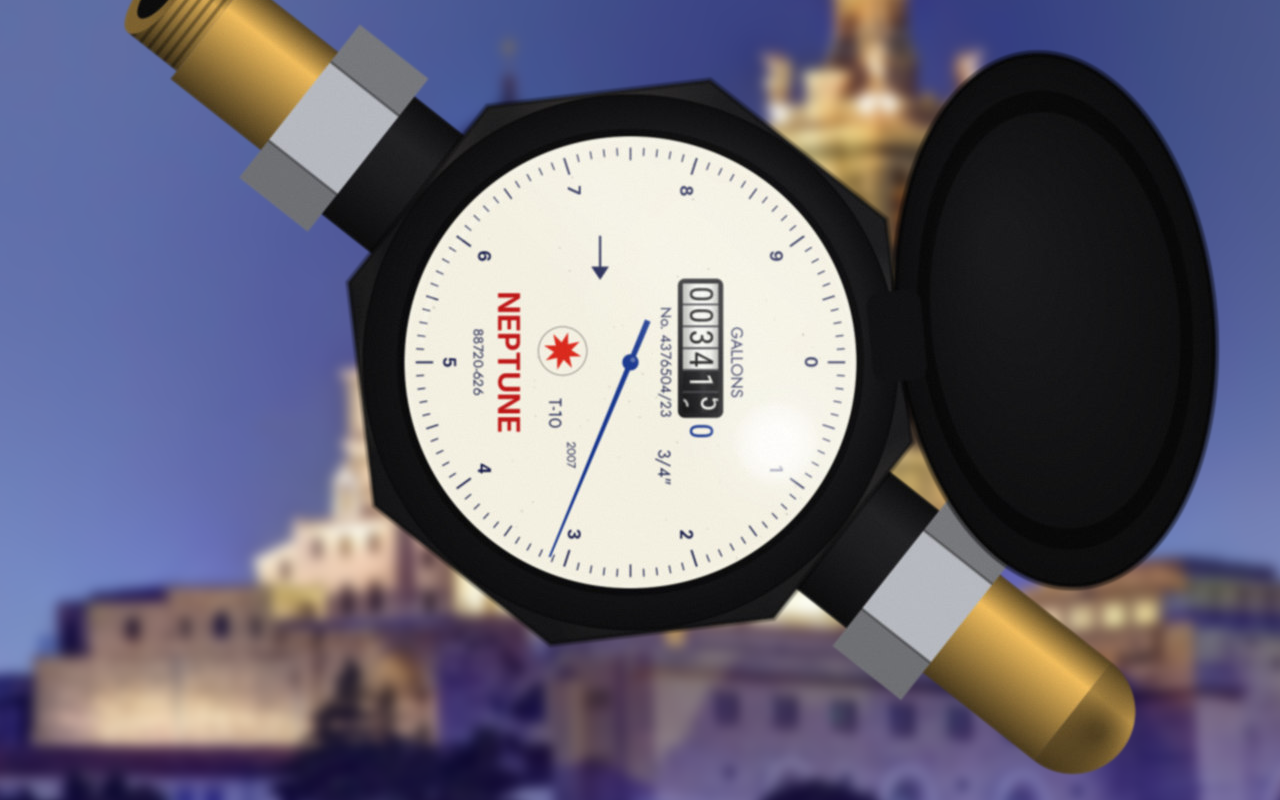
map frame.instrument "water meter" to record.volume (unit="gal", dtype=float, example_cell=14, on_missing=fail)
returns 34153.1
